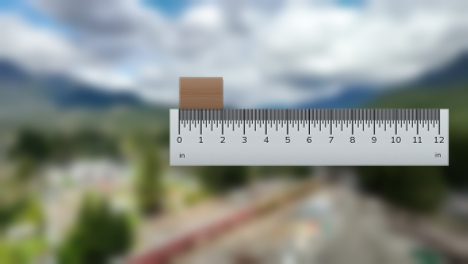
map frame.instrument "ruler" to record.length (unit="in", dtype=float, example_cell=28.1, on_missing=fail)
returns 2
